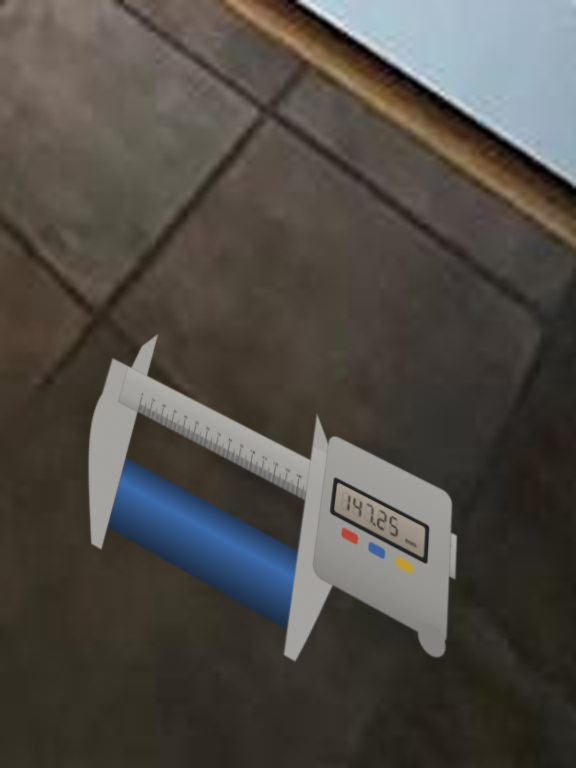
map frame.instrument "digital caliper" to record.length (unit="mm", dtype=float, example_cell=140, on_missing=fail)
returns 147.25
